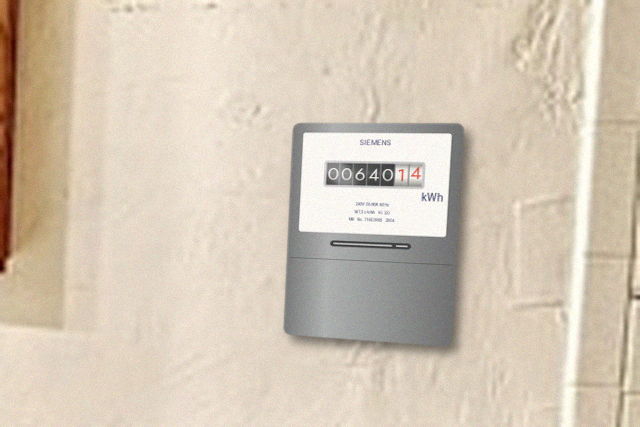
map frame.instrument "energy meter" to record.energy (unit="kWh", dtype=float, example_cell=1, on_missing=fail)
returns 640.14
